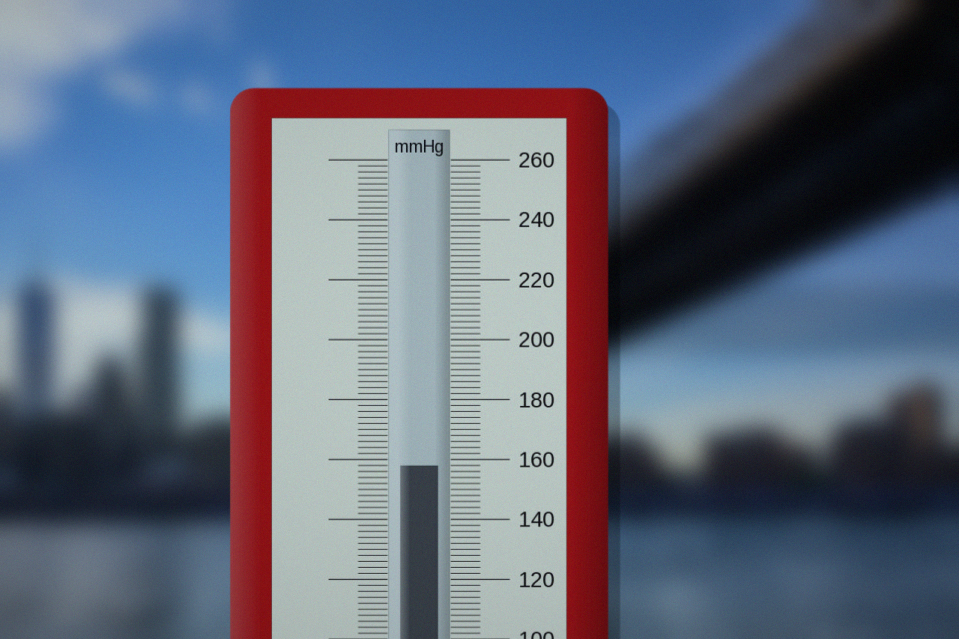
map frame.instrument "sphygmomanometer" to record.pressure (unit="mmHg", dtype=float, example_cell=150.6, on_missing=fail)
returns 158
